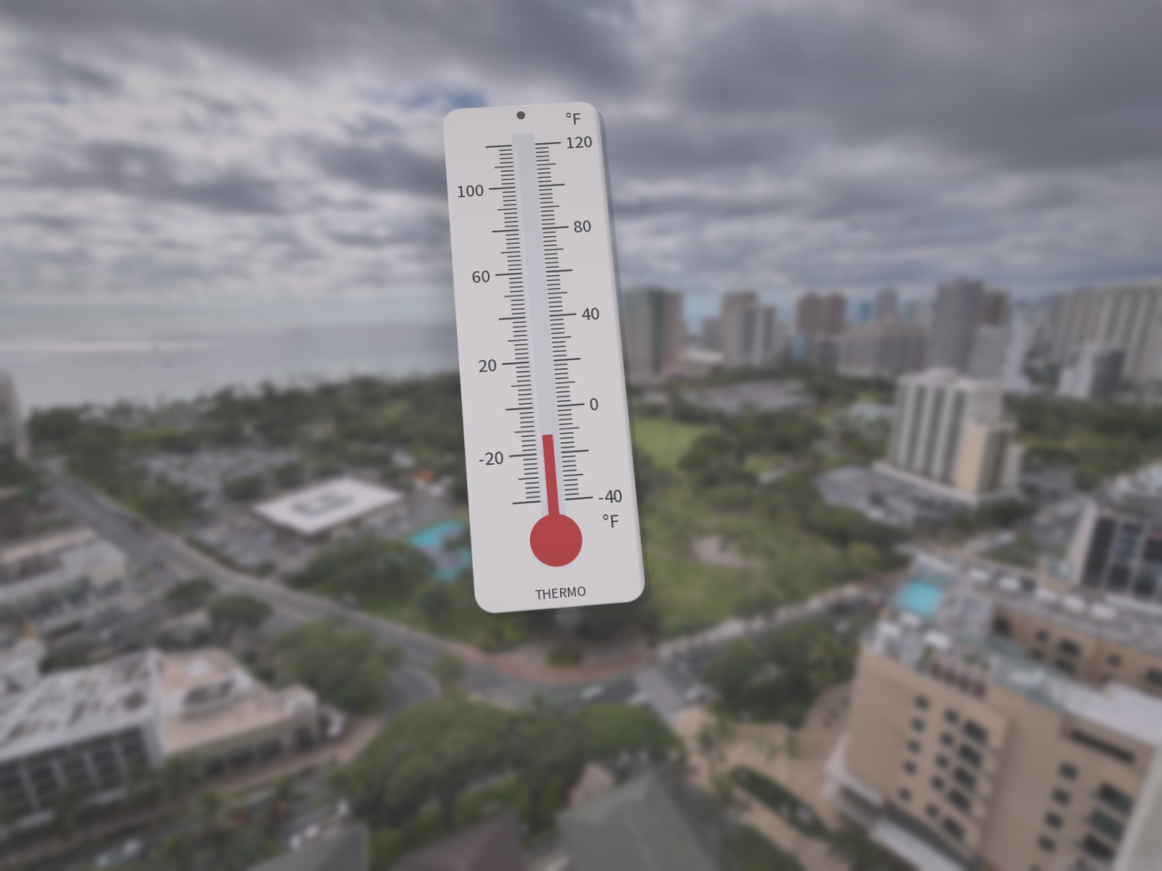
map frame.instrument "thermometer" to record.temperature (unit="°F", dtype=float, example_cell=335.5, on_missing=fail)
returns -12
